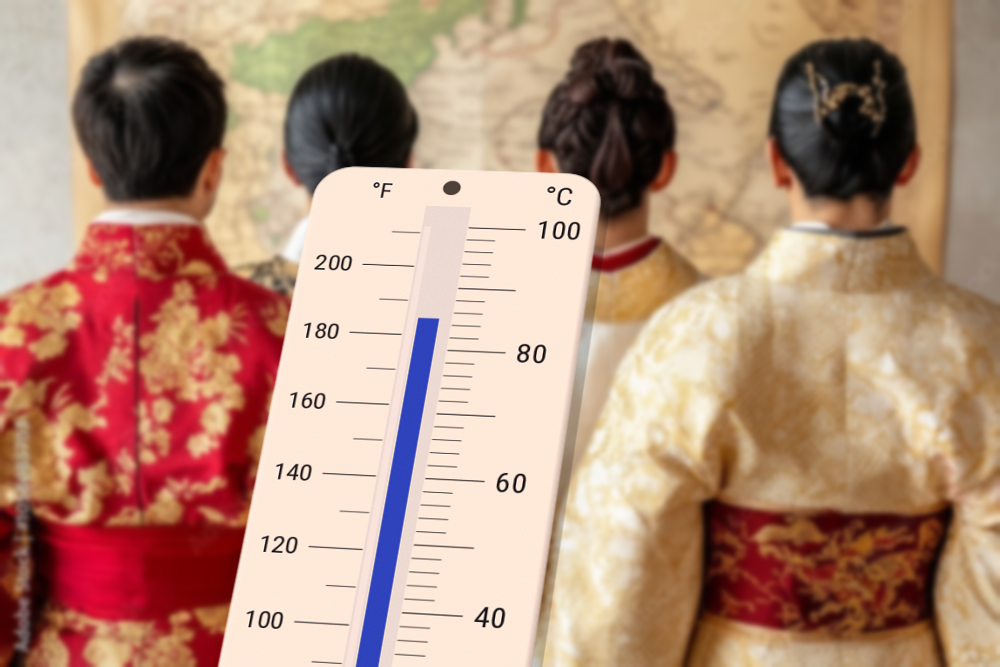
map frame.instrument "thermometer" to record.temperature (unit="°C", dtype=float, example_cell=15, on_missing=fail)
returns 85
